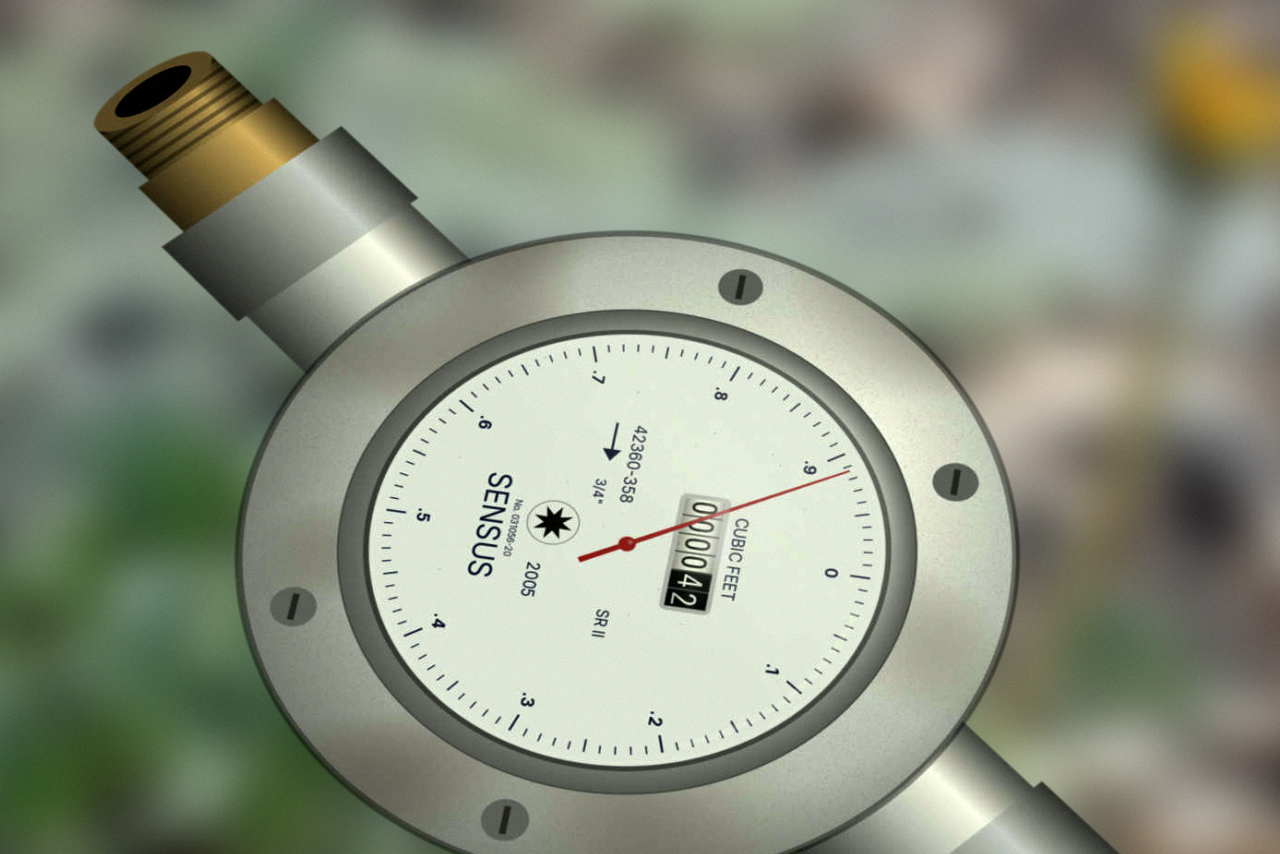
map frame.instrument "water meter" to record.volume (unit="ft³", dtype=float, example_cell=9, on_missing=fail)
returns 41.91
